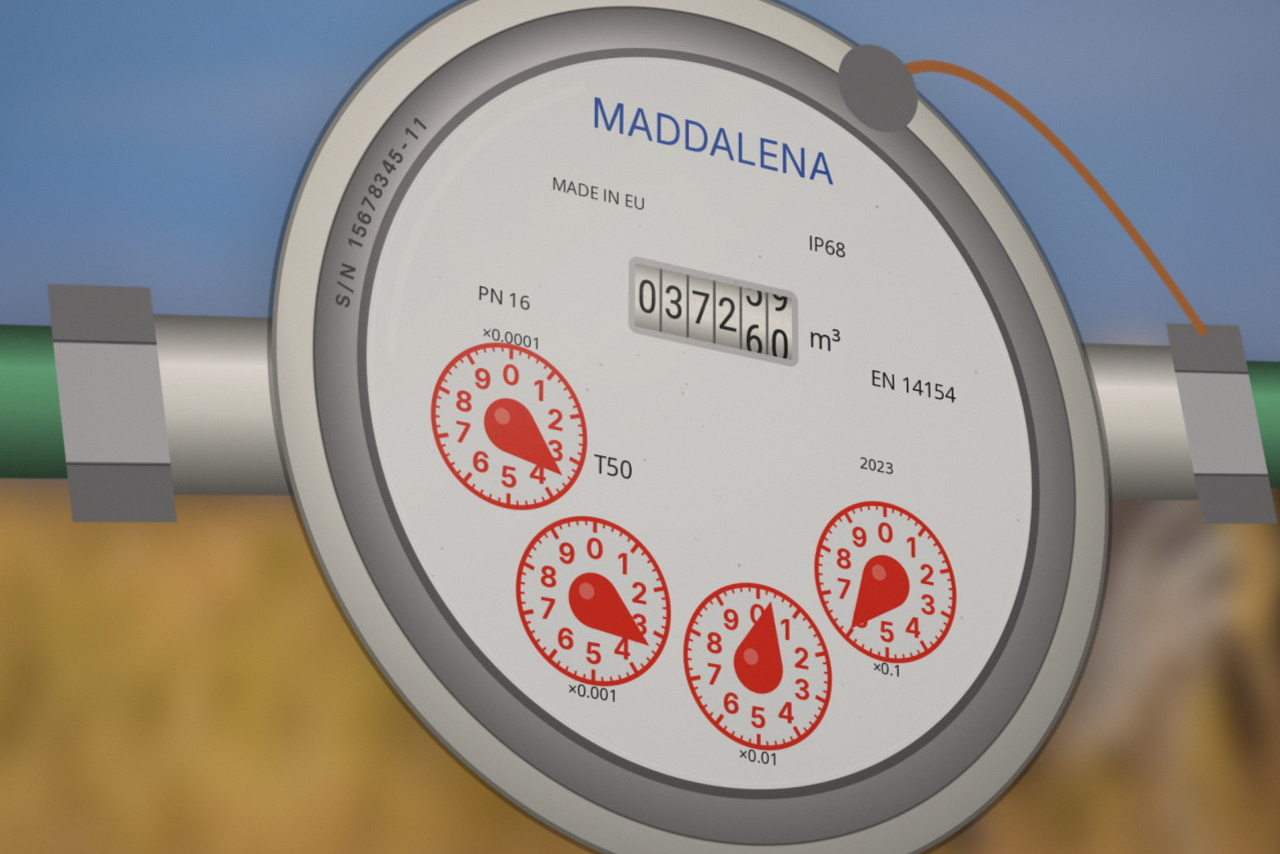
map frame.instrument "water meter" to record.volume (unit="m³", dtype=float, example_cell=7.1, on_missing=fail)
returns 37259.6033
